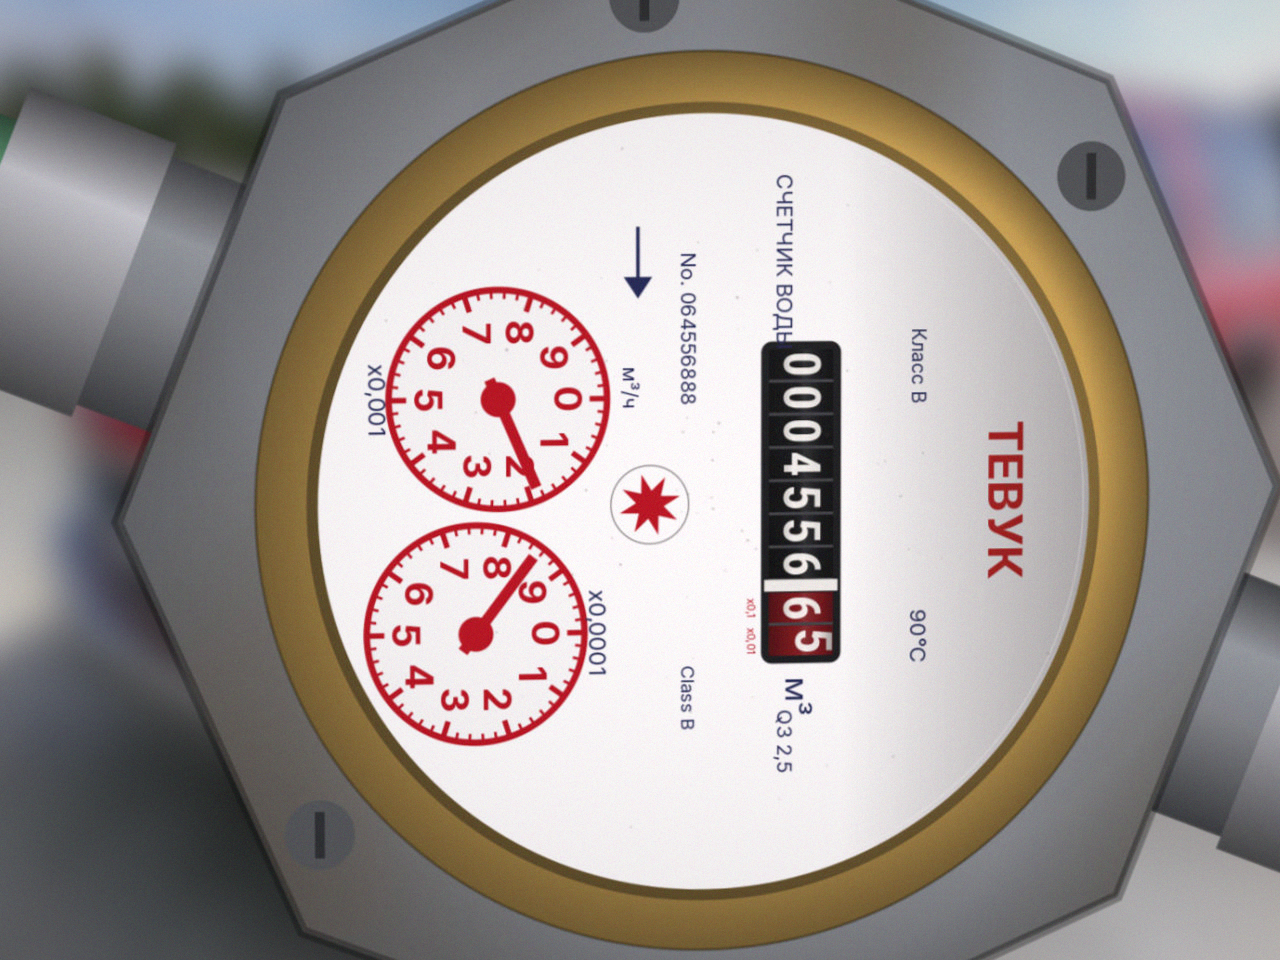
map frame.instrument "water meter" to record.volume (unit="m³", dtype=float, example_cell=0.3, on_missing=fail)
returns 4556.6518
